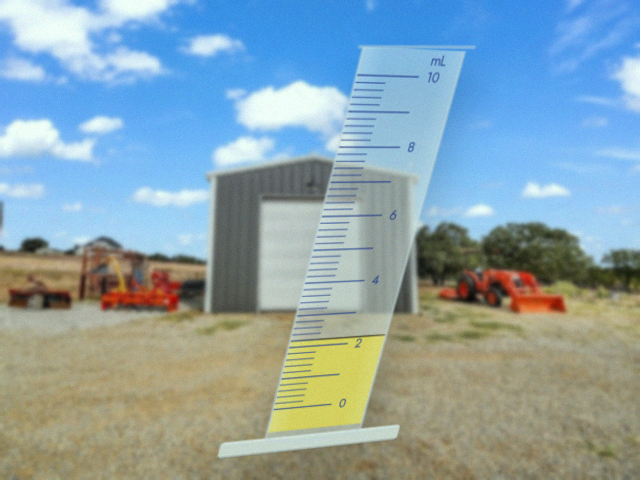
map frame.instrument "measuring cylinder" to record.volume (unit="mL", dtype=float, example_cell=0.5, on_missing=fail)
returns 2.2
